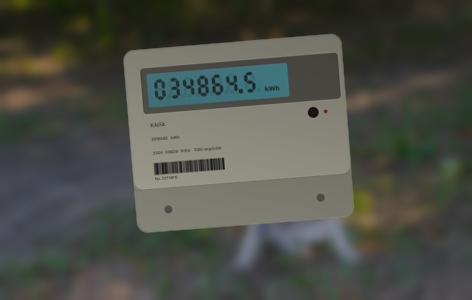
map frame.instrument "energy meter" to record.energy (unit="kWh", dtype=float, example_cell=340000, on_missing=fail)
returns 34864.5
